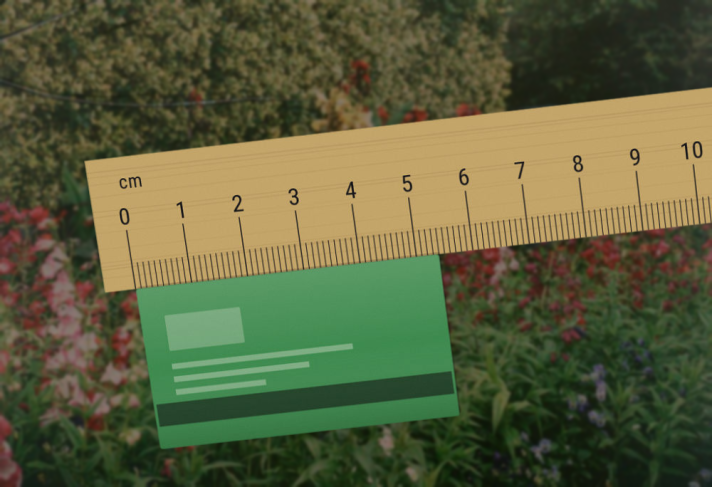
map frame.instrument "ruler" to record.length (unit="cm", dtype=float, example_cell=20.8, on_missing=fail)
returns 5.4
